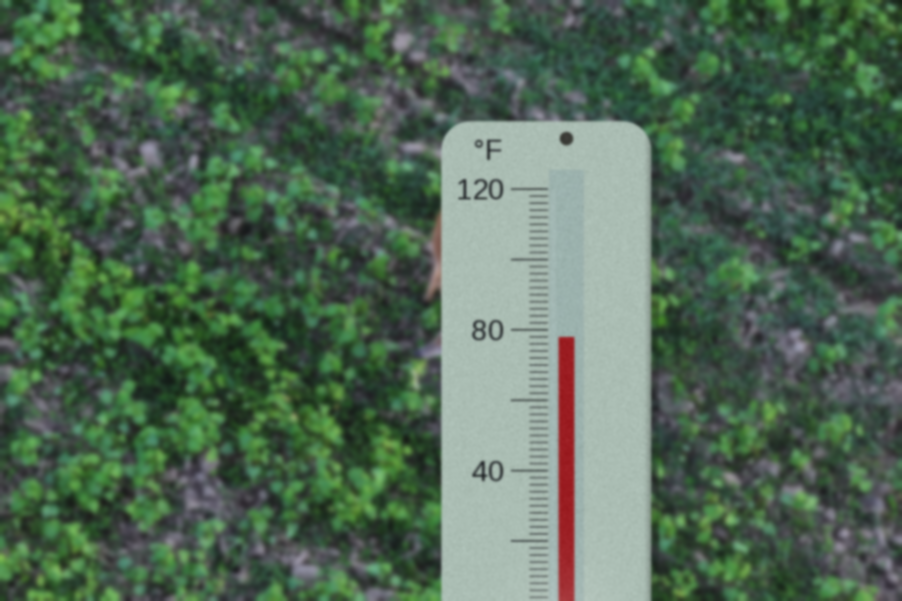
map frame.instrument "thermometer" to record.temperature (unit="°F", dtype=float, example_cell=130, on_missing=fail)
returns 78
